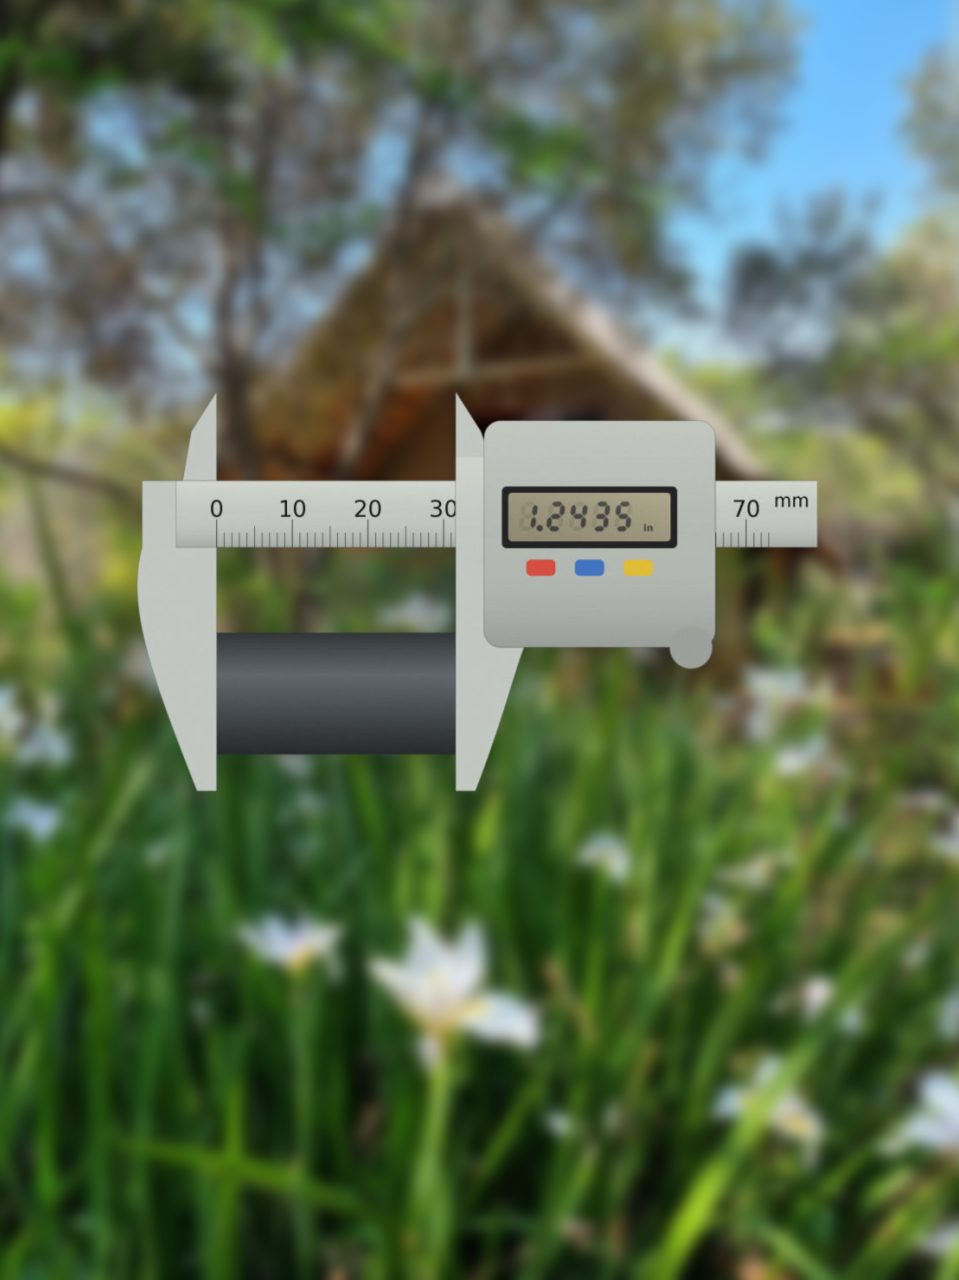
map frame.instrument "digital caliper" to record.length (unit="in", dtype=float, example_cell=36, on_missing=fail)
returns 1.2435
